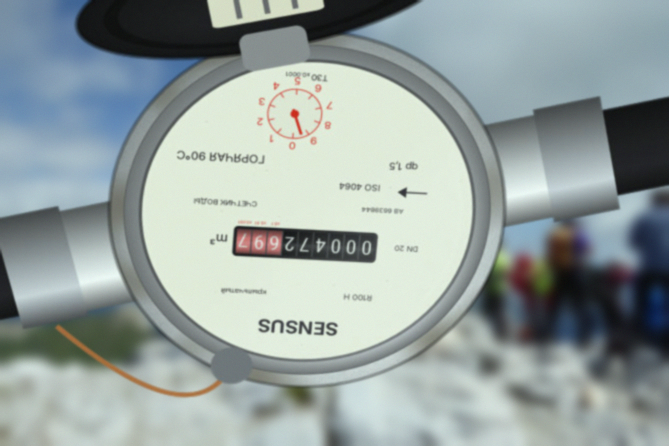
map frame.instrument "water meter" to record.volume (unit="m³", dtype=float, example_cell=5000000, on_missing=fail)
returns 472.6969
